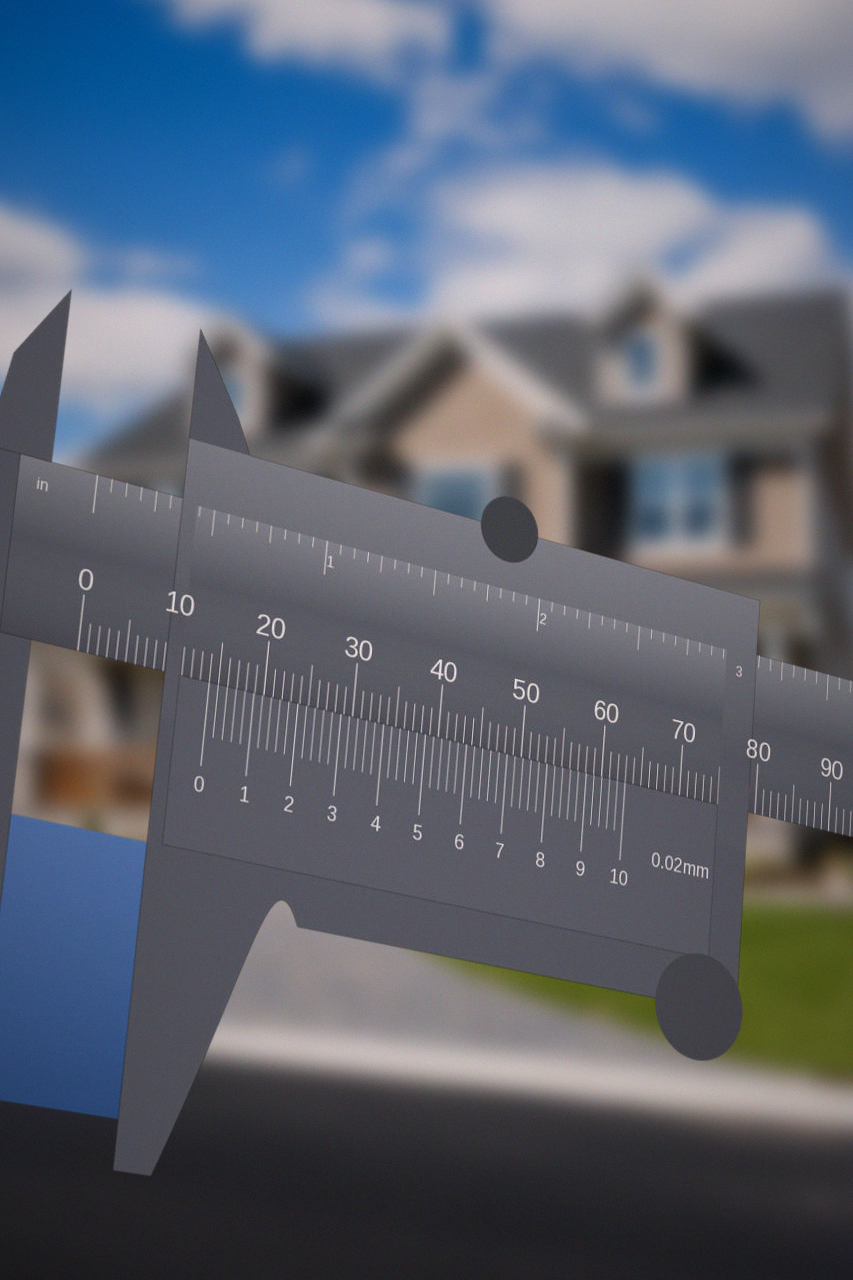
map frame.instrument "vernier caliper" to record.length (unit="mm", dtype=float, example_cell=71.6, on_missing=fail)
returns 14.0
